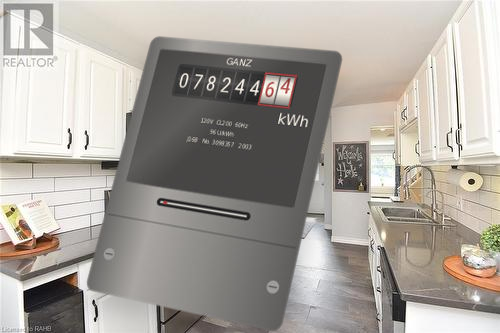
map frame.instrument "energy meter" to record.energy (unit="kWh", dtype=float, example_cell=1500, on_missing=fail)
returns 78244.64
